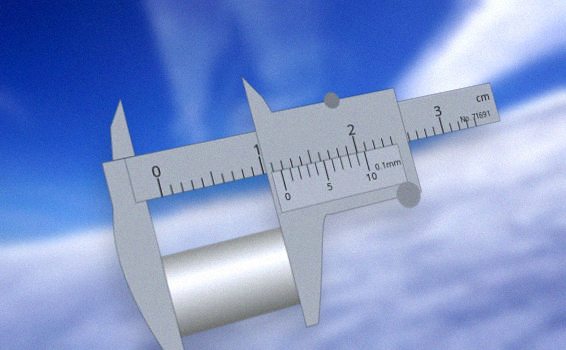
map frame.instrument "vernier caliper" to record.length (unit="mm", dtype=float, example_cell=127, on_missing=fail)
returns 11.8
